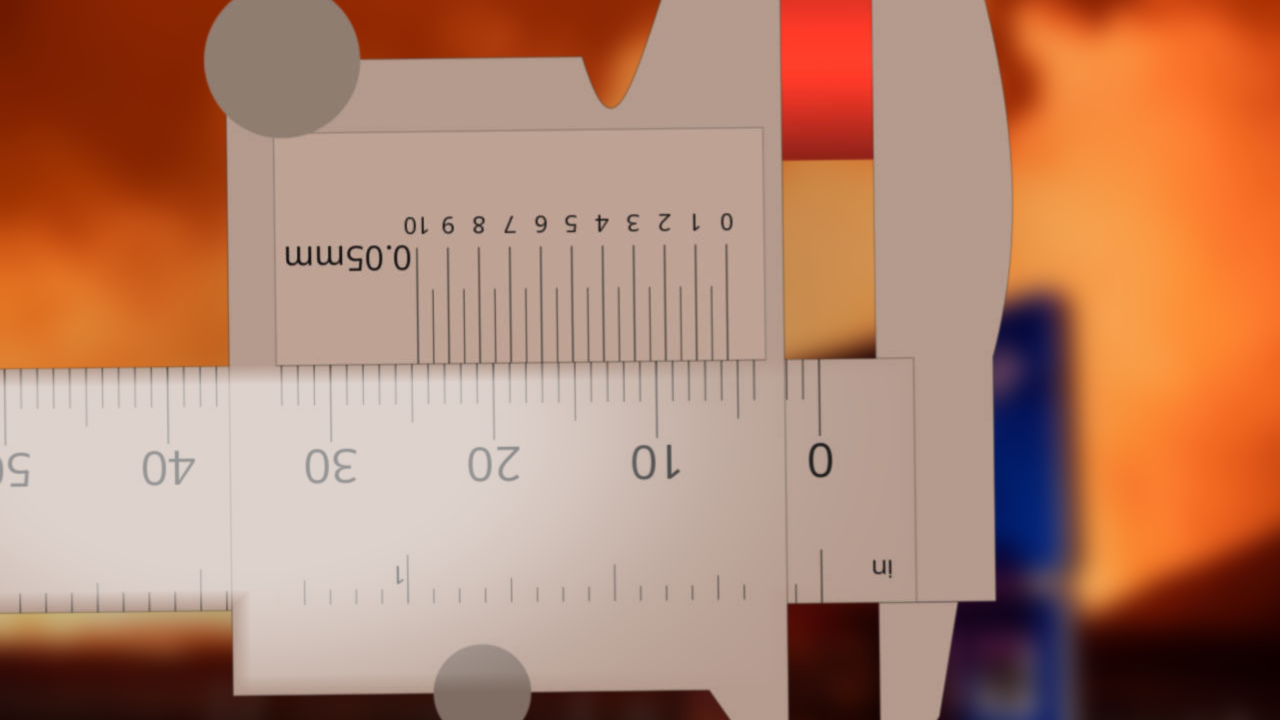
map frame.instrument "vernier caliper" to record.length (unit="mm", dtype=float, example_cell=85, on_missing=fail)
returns 5.6
